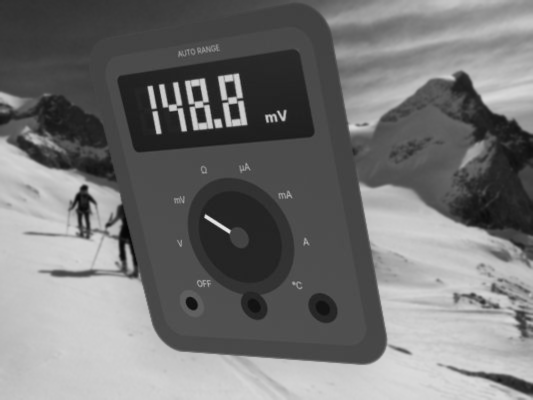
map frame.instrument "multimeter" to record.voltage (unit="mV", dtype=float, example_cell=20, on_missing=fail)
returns 148.8
